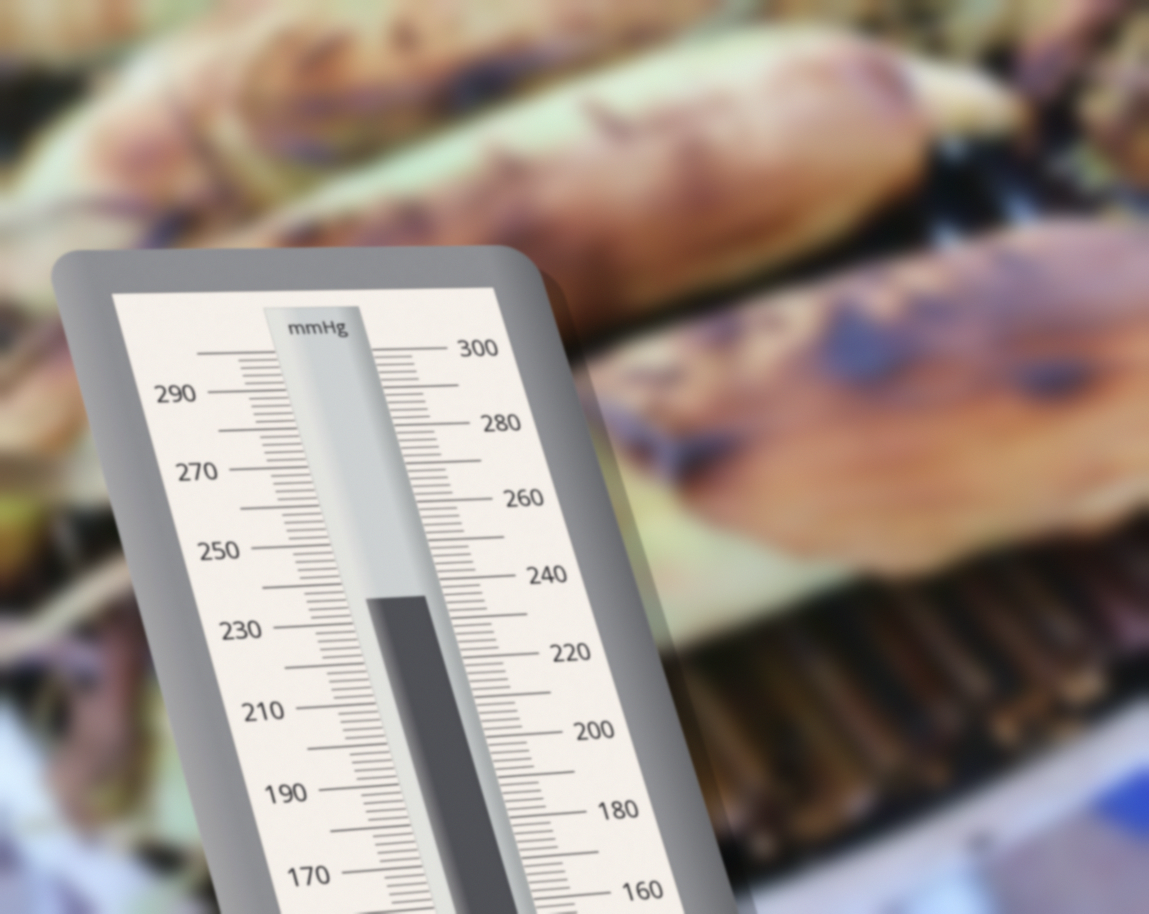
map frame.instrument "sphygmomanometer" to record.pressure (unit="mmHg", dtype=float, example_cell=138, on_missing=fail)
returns 236
